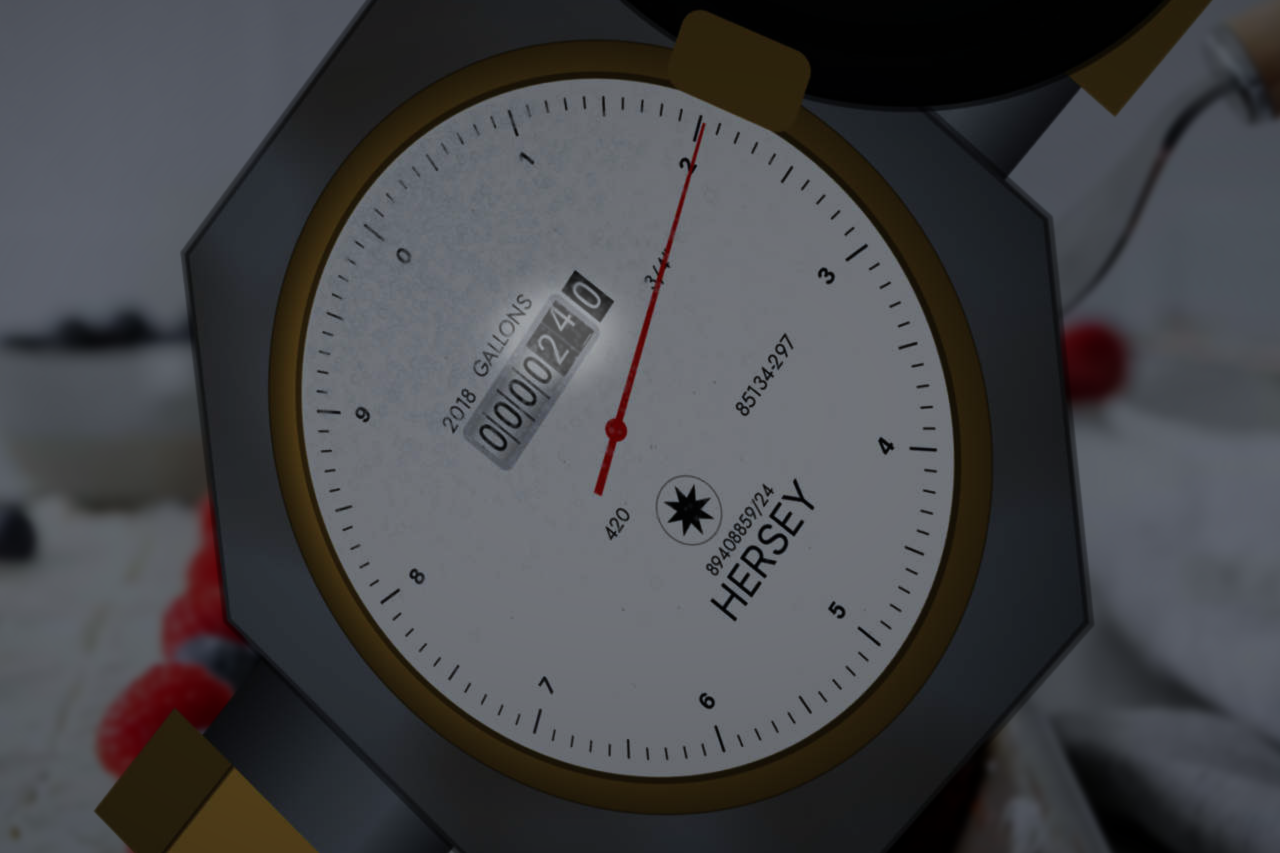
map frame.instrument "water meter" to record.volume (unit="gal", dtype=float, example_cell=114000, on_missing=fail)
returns 242.0
